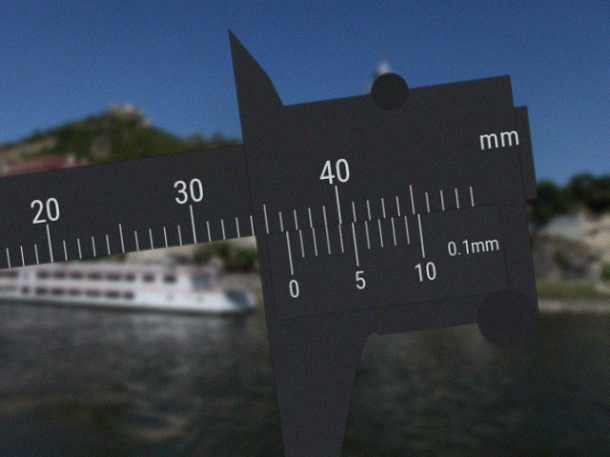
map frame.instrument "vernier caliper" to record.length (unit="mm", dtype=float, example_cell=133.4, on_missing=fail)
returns 36.3
